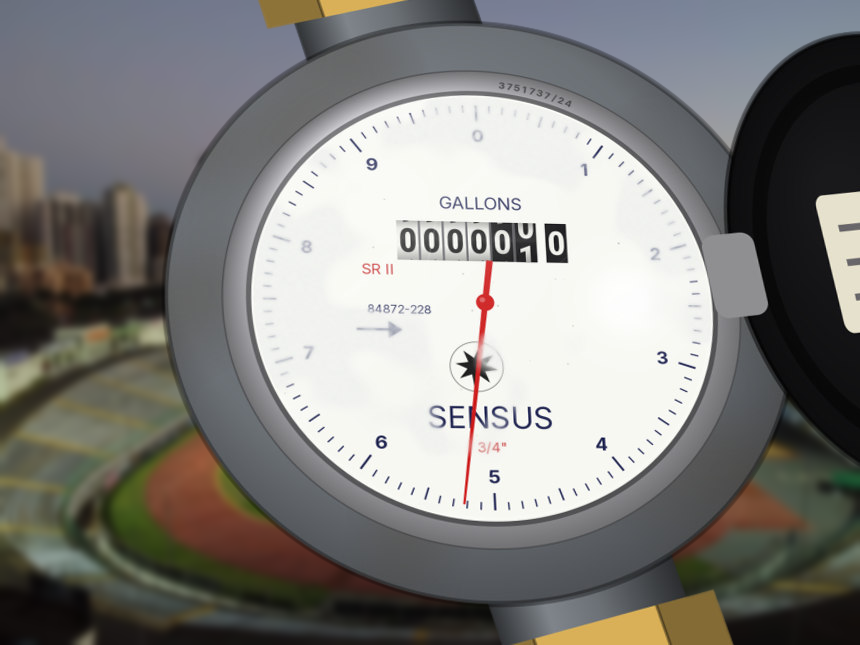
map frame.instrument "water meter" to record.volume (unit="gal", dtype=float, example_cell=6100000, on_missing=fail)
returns 5.2
